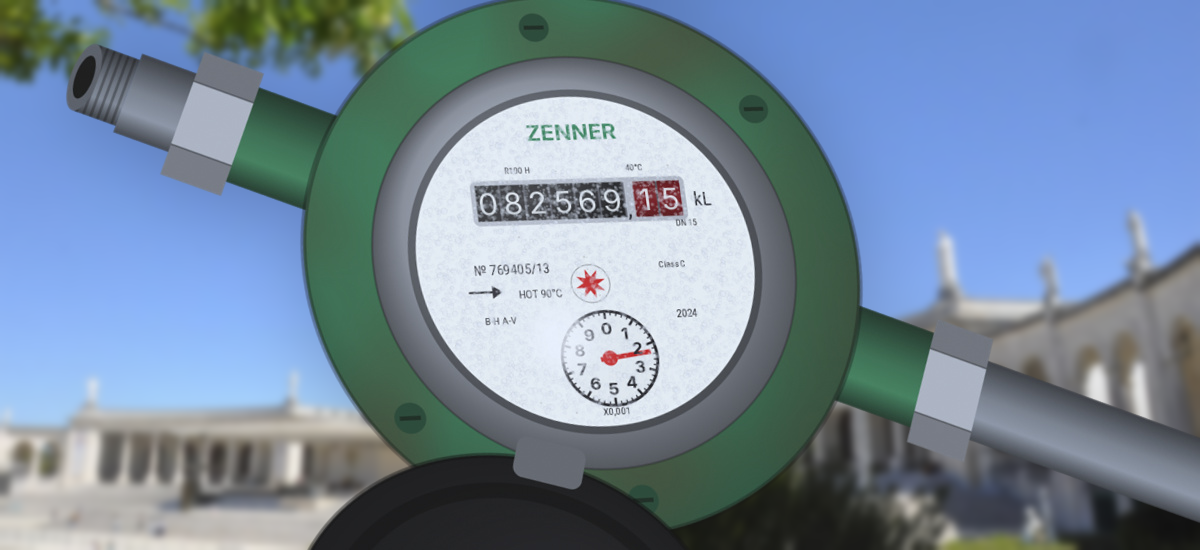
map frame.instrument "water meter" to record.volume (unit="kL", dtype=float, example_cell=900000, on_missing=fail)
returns 82569.152
